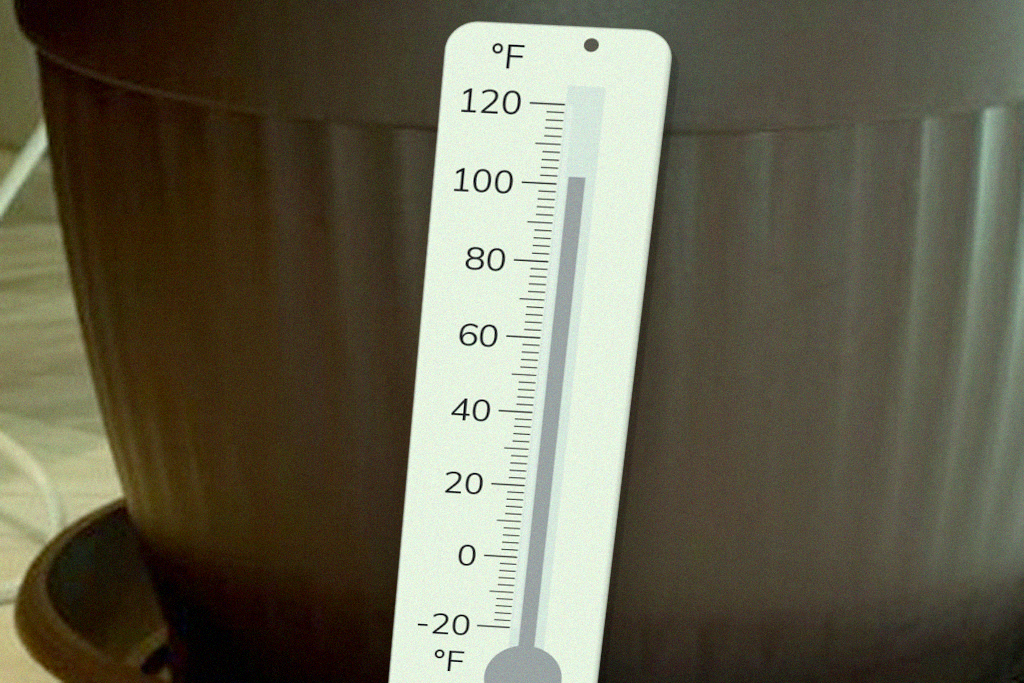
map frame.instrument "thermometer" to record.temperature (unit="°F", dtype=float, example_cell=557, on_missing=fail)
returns 102
